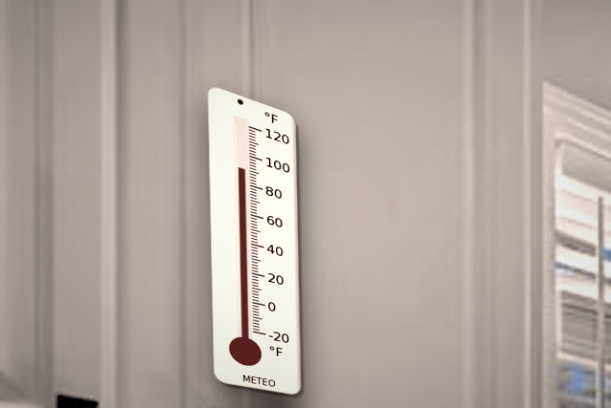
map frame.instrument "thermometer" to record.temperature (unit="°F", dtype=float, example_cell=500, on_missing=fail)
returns 90
